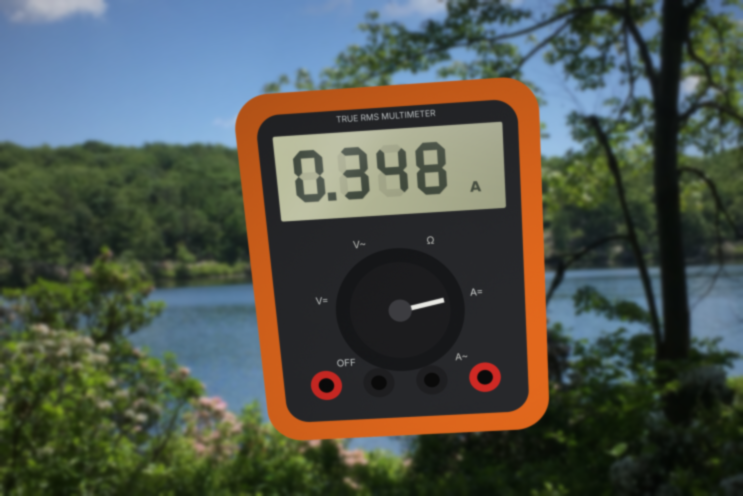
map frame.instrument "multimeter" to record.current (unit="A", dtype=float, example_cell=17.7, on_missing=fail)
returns 0.348
